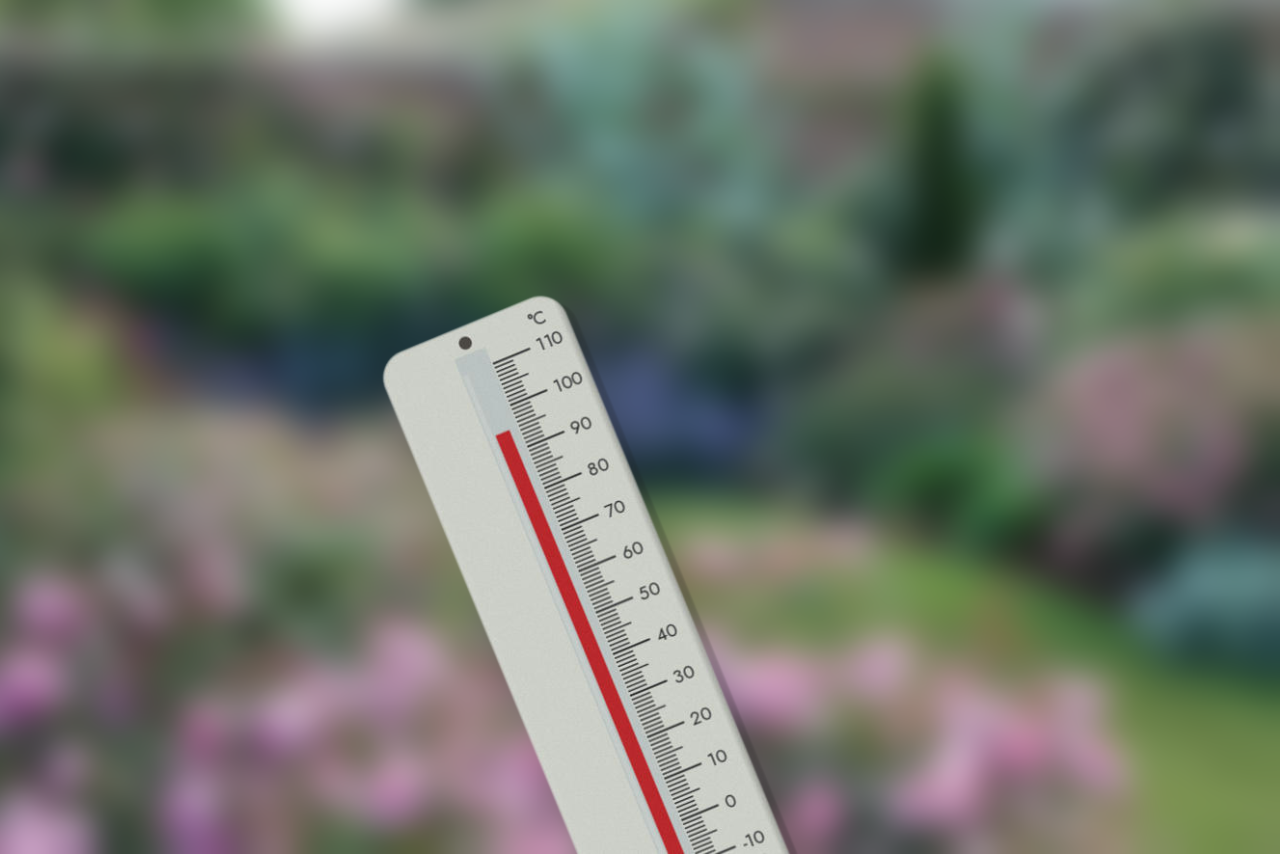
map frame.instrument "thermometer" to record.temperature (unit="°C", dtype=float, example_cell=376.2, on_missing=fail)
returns 95
